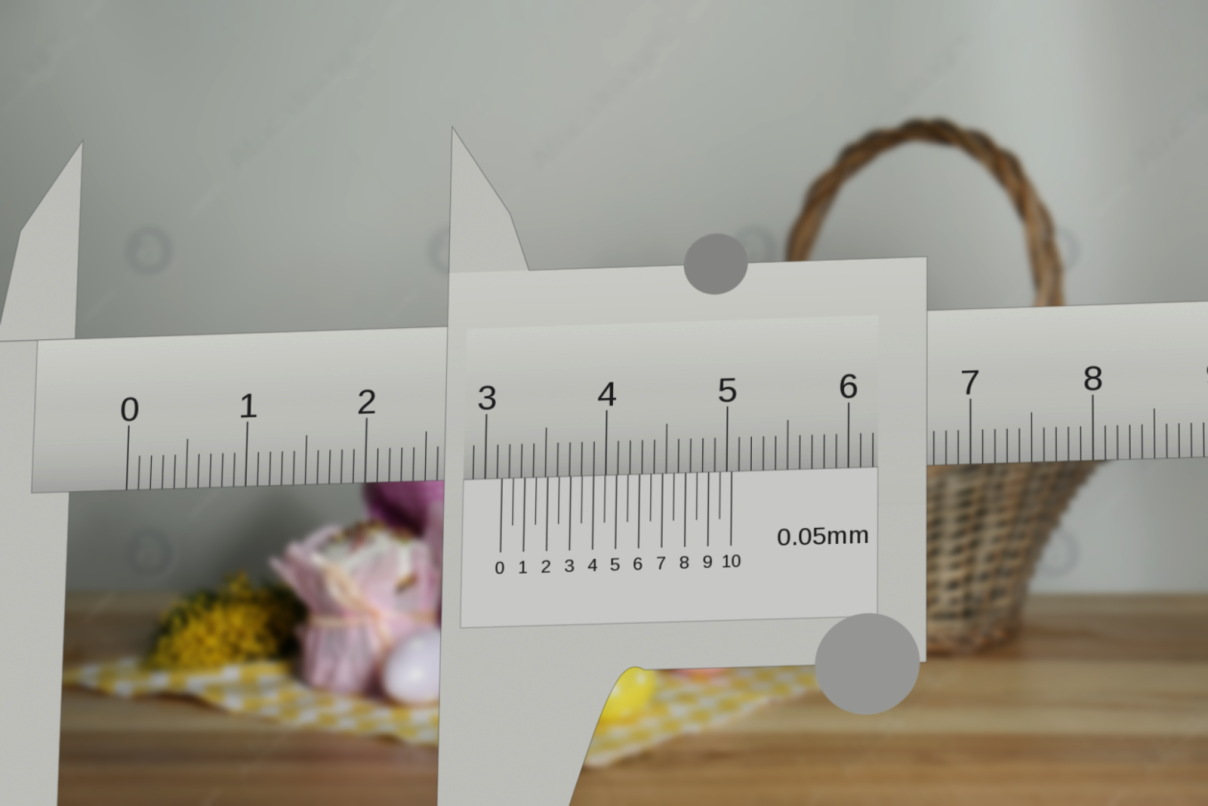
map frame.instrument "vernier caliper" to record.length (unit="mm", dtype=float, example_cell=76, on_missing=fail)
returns 31.4
